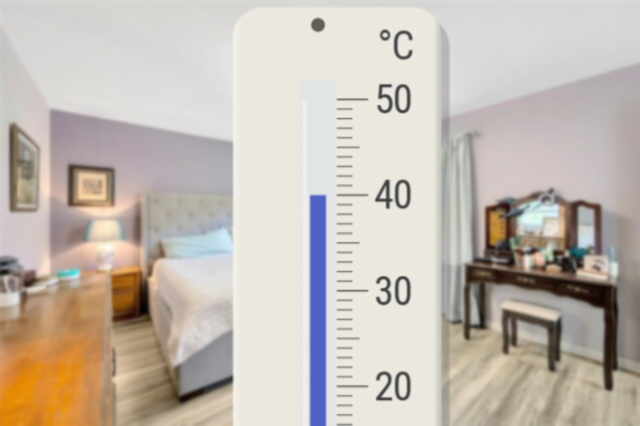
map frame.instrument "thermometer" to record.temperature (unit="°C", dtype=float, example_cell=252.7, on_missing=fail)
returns 40
